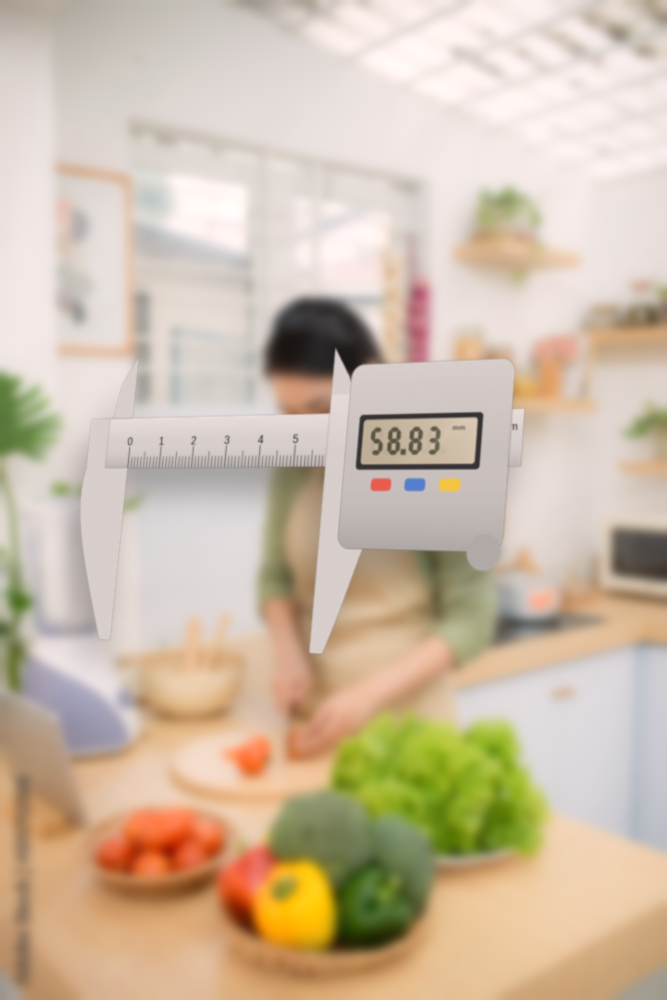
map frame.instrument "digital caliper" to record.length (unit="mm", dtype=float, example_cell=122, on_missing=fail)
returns 58.83
